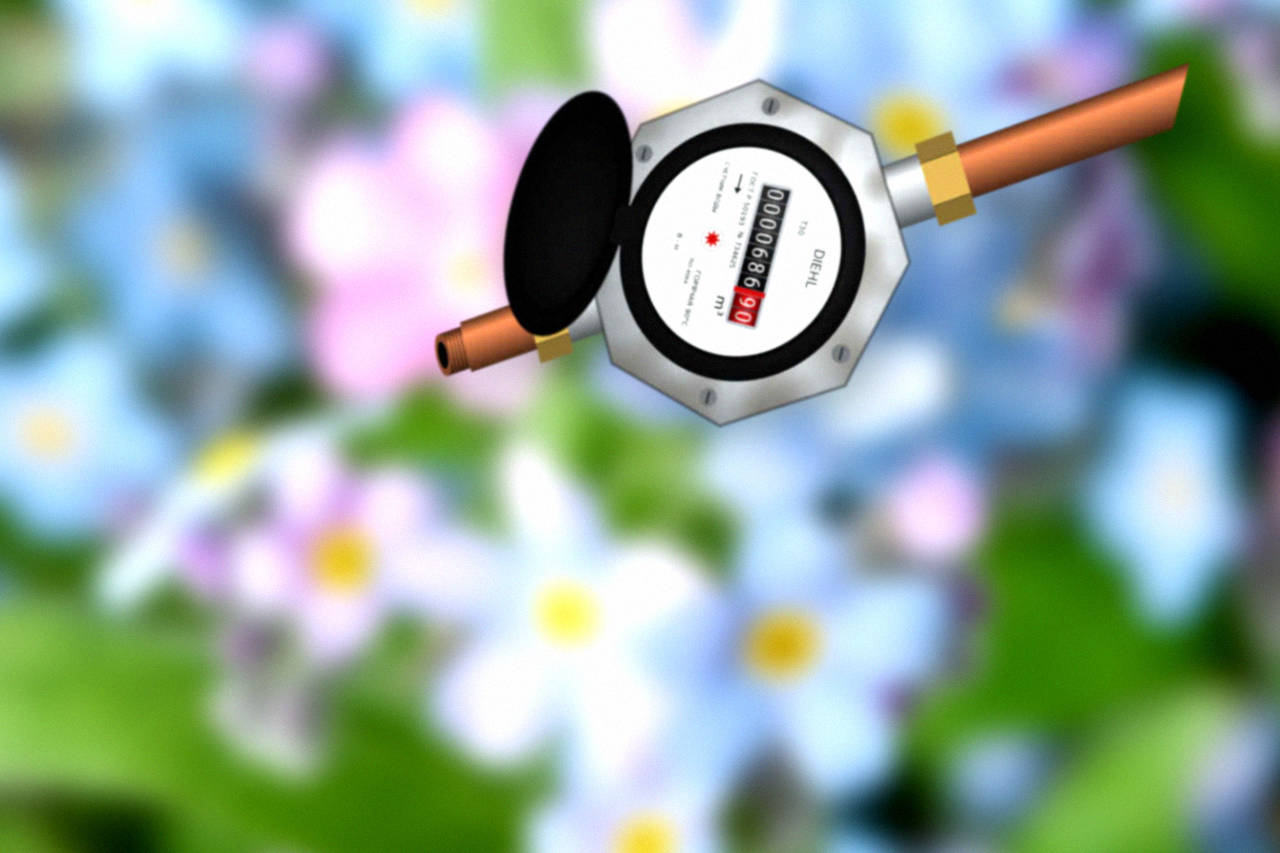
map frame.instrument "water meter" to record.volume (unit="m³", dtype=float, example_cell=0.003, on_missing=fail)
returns 686.90
